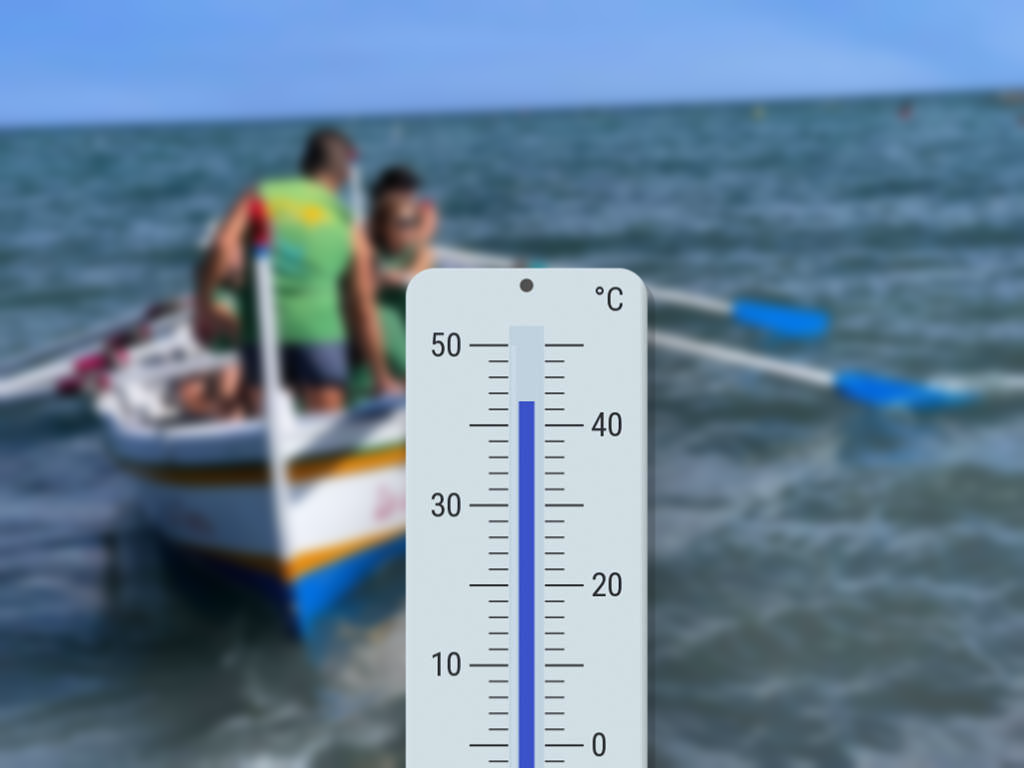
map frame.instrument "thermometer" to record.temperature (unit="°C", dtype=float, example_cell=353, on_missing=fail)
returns 43
